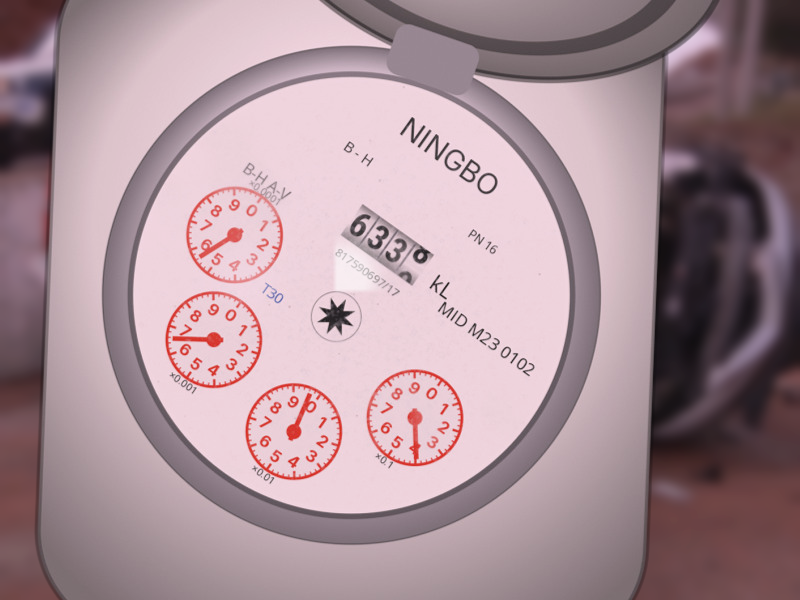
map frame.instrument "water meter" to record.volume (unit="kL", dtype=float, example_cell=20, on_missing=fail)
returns 6338.3965
